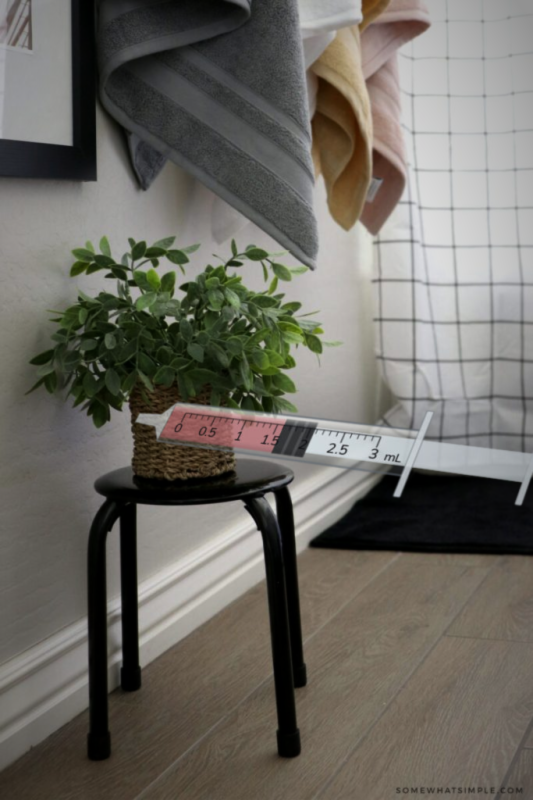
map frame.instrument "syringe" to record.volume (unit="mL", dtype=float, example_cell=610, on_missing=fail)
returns 1.6
